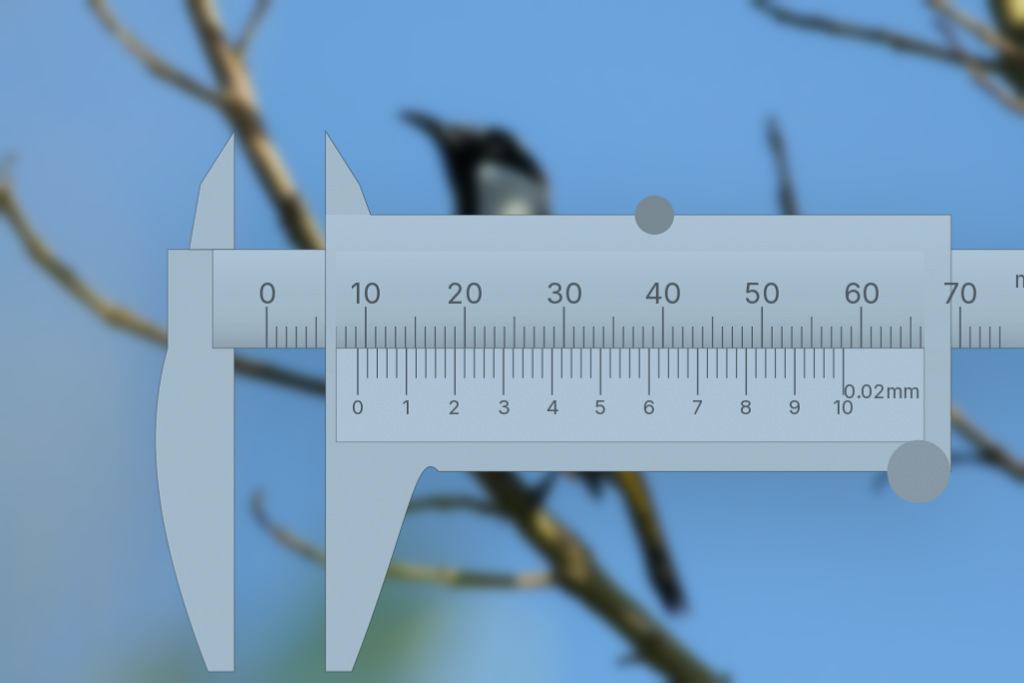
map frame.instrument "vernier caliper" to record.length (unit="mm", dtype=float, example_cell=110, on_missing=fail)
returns 9.2
